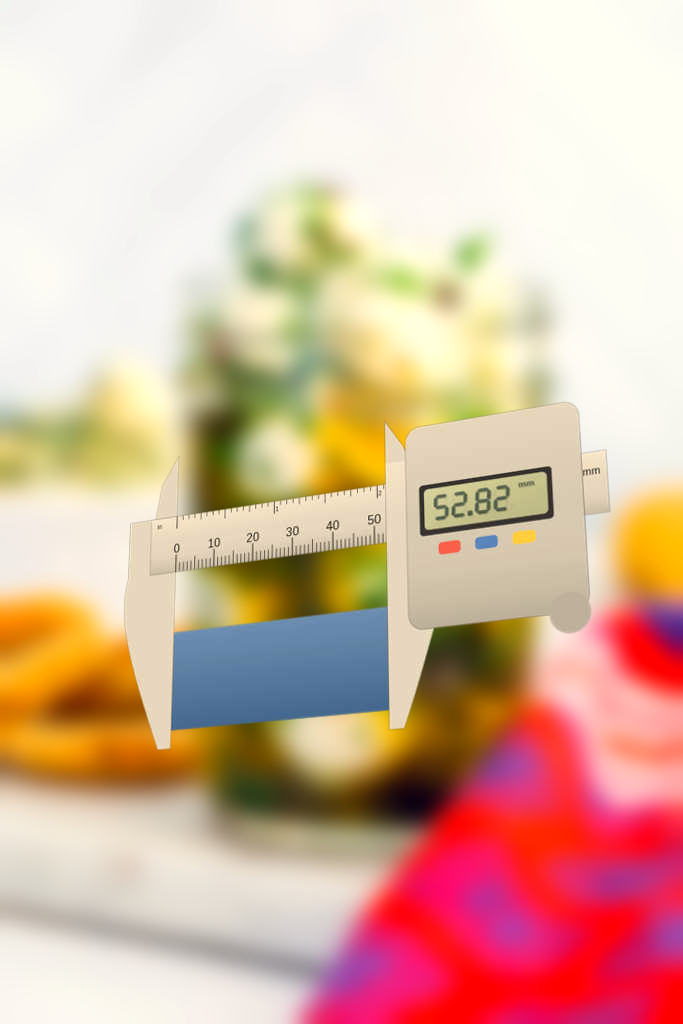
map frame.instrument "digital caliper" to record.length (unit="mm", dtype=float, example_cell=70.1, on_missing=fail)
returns 52.82
